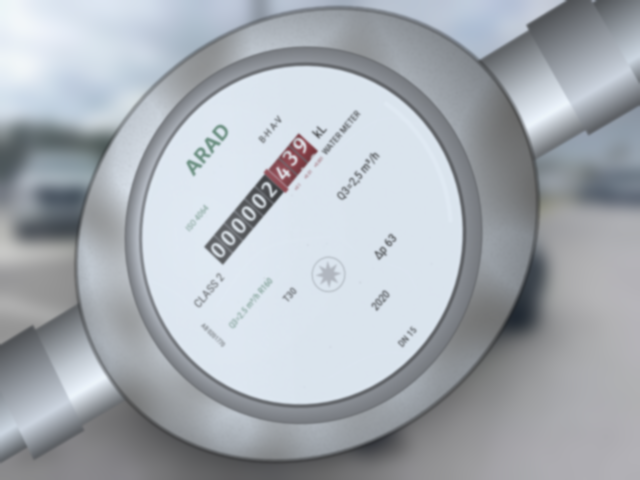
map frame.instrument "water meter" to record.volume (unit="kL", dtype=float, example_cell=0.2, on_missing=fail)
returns 2.439
